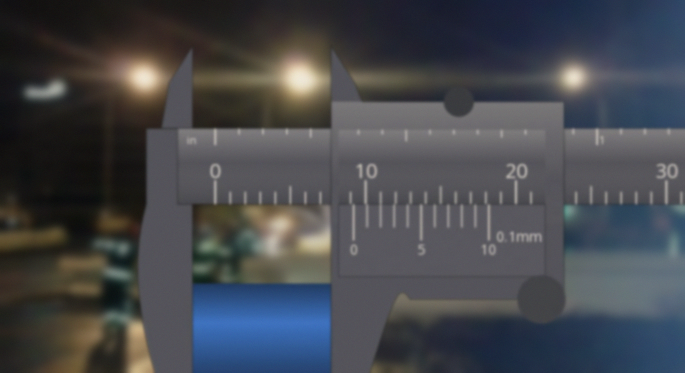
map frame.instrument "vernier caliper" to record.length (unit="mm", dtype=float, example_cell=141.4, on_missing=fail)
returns 9.2
